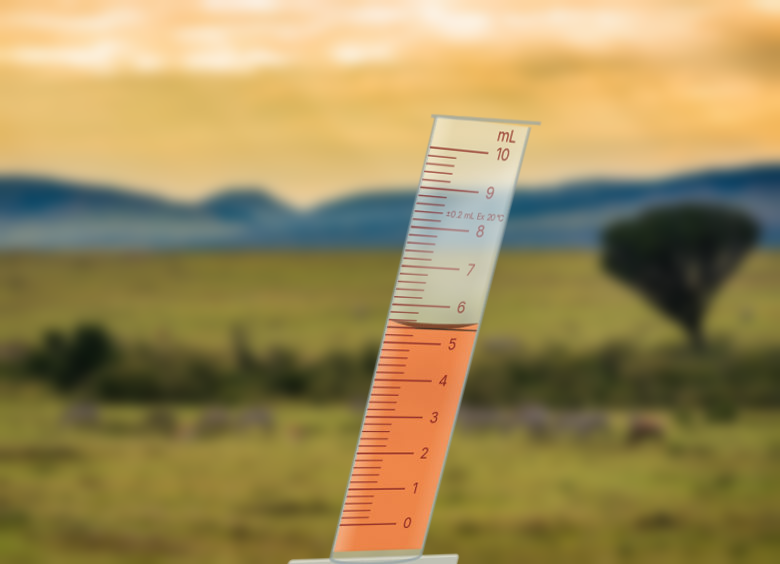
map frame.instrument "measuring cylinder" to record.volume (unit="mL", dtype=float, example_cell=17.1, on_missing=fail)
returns 5.4
